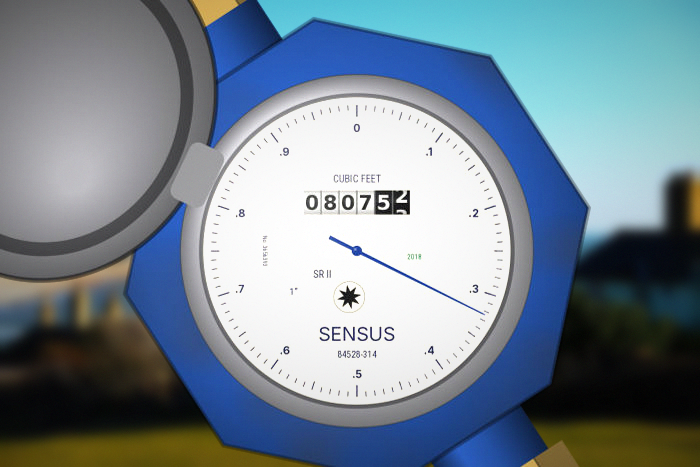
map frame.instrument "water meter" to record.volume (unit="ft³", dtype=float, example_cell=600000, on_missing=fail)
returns 80752.32
